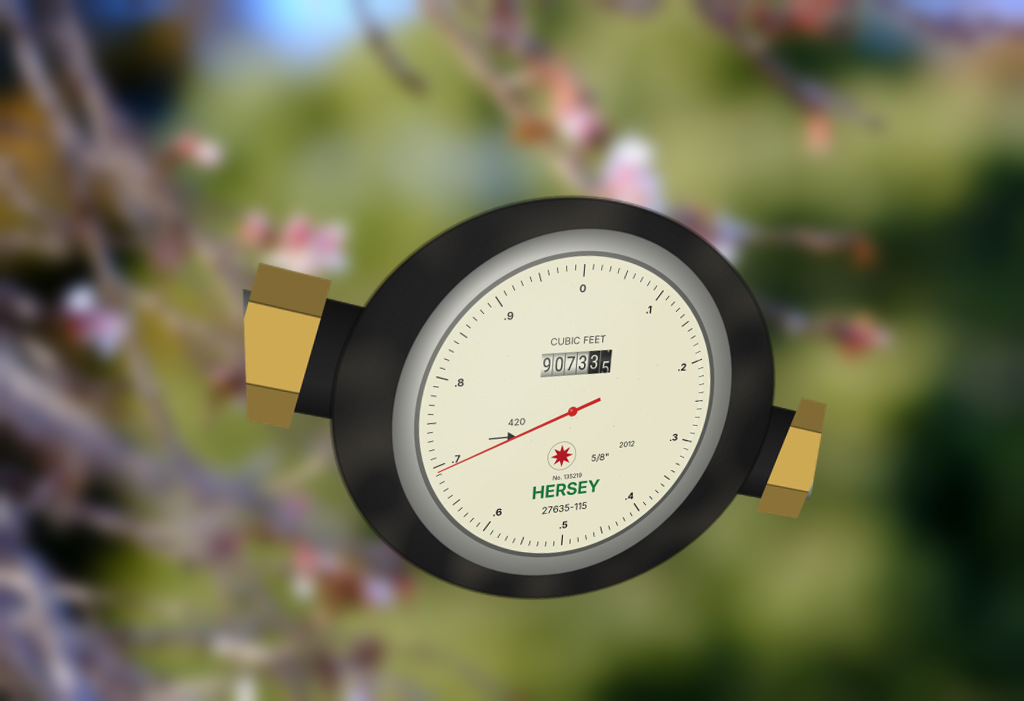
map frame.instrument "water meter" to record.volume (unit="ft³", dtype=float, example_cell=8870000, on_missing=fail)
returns 907334.69
